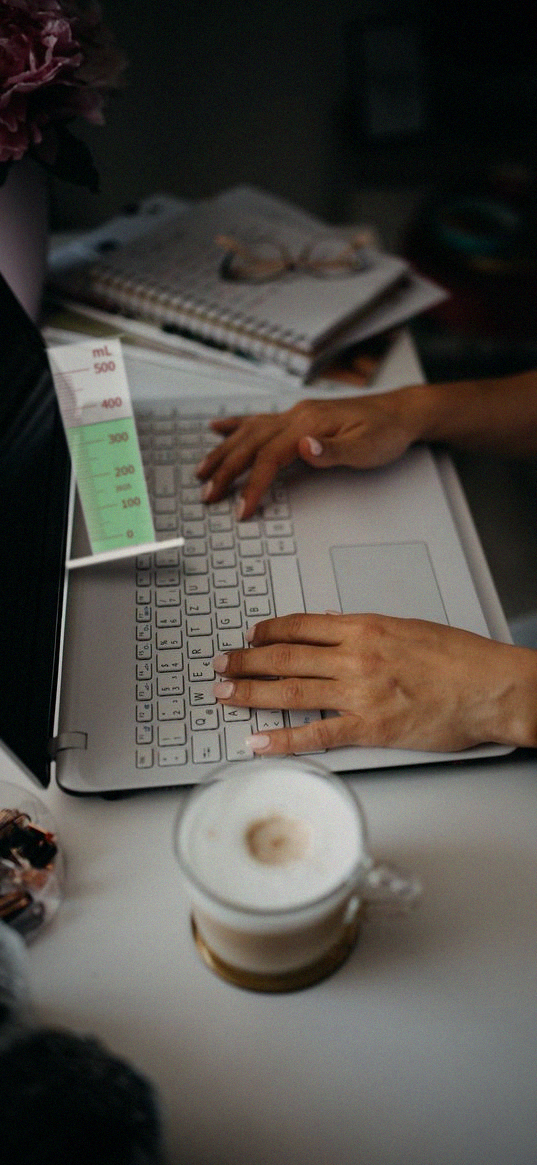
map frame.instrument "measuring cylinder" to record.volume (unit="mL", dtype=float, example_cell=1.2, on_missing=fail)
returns 350
